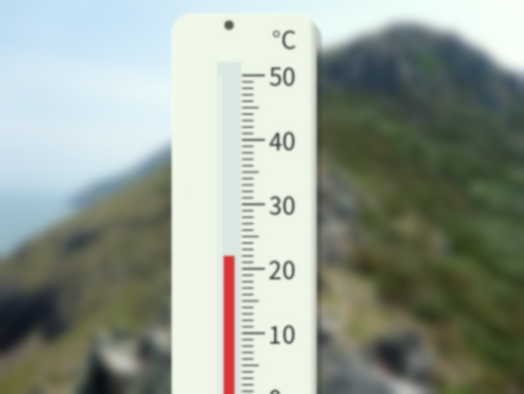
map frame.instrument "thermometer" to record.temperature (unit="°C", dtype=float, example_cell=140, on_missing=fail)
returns 22
